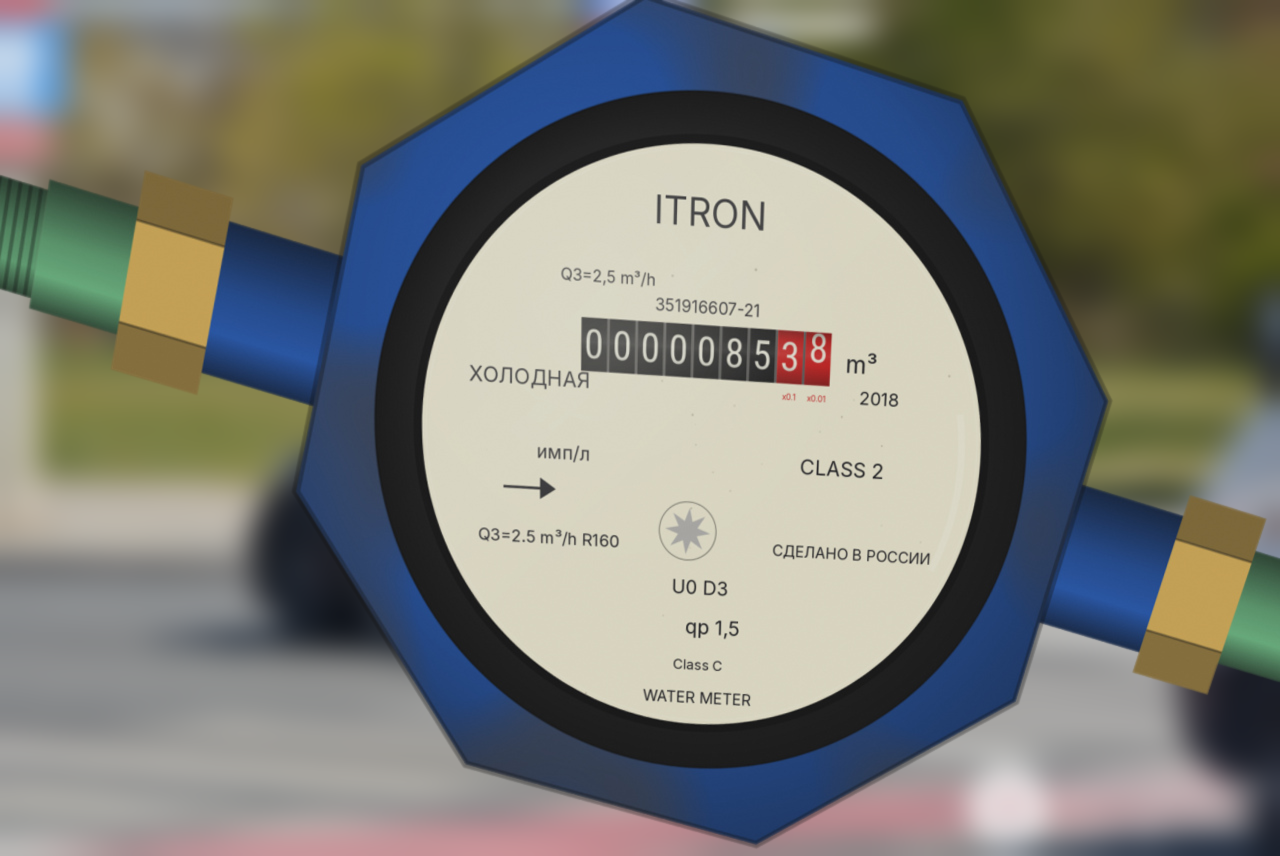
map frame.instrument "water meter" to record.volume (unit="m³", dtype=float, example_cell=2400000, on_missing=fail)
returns 85.38
